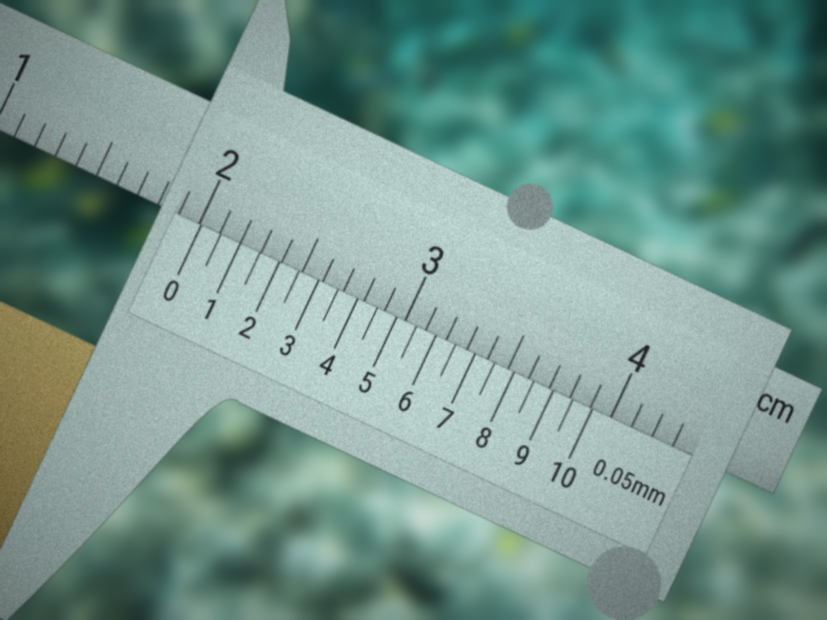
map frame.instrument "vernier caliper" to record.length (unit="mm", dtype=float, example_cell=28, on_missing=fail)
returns 20.1
